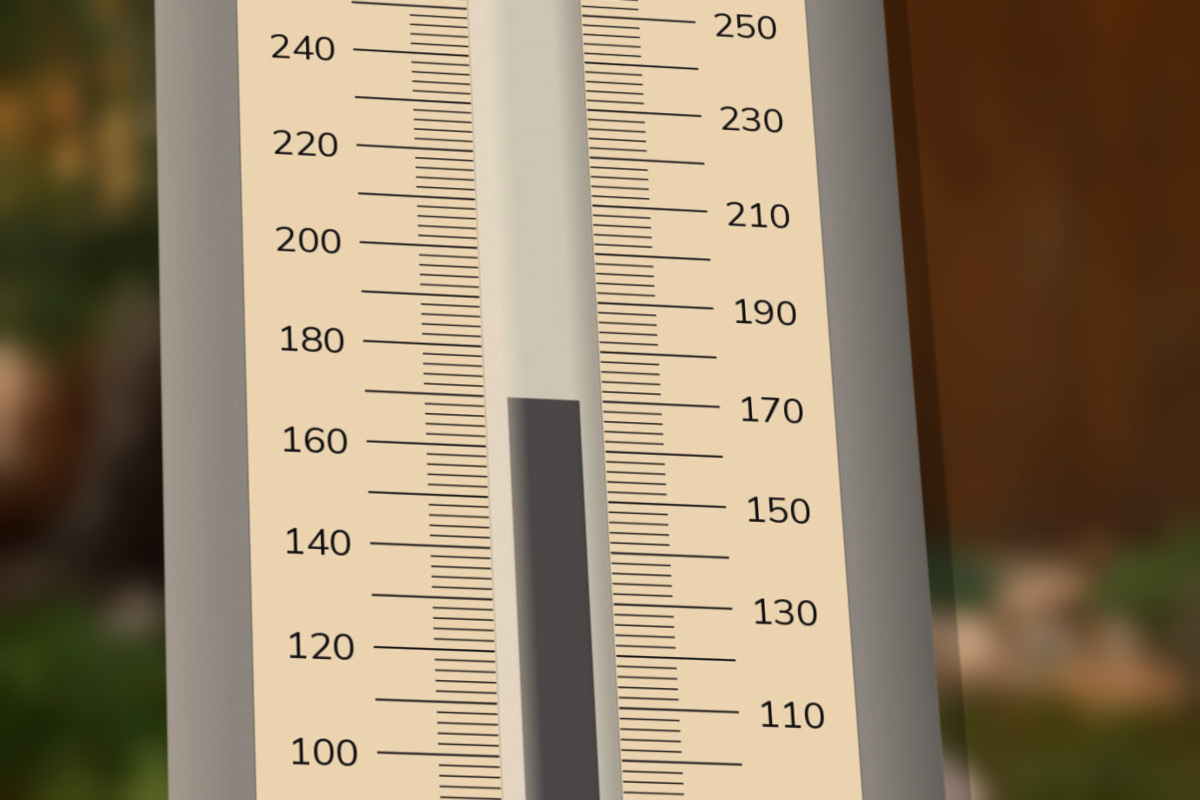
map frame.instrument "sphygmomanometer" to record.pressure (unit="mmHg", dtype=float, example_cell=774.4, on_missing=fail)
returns 170
